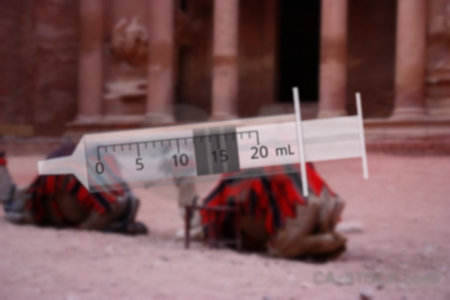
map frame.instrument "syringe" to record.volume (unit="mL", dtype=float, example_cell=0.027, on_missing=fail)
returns 12
